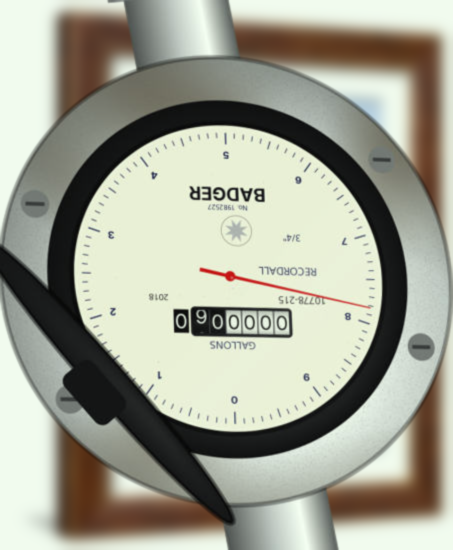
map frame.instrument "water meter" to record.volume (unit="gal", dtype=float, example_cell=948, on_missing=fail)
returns 57.8
